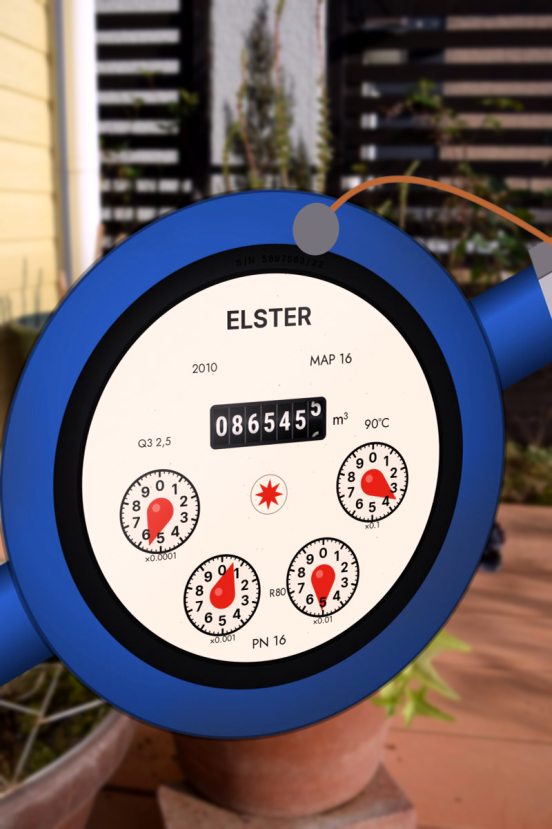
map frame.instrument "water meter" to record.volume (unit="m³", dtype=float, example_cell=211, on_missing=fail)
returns 865455.3505
